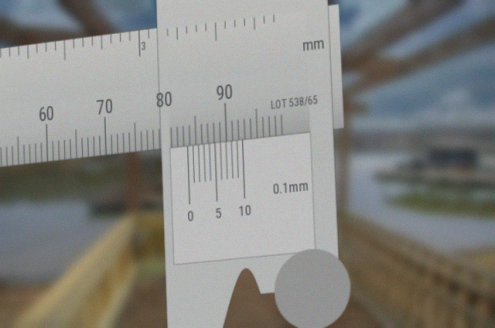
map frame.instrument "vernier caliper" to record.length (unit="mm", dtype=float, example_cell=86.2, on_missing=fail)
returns 83.6
